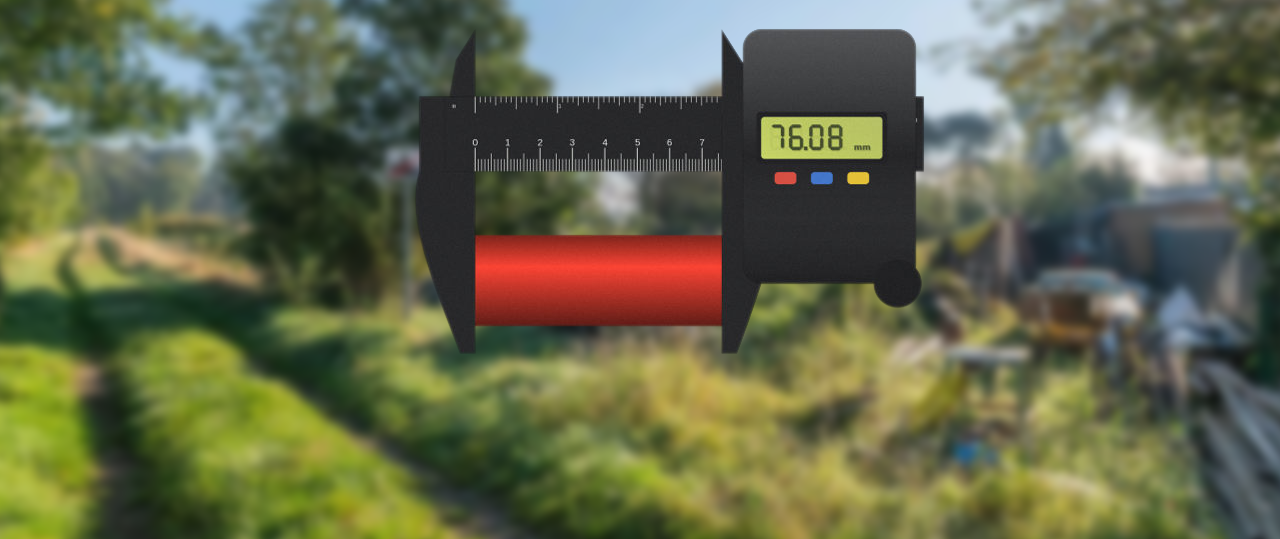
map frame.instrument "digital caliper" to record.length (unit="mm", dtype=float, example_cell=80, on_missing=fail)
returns 76.08
